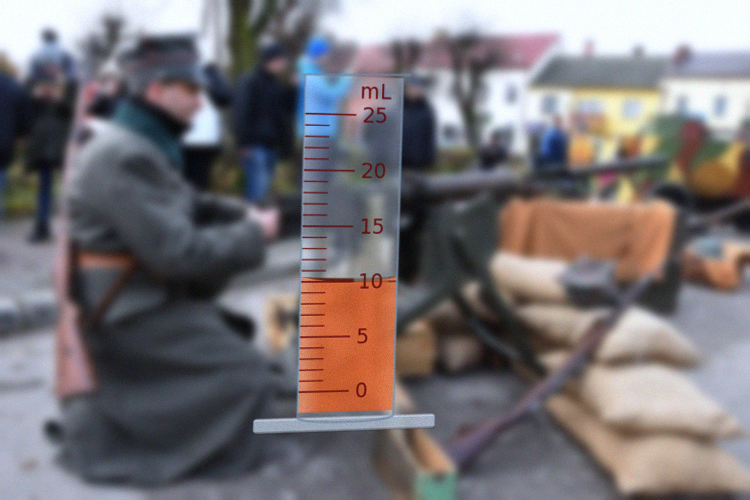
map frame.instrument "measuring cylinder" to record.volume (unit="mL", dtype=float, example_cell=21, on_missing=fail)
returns 10
